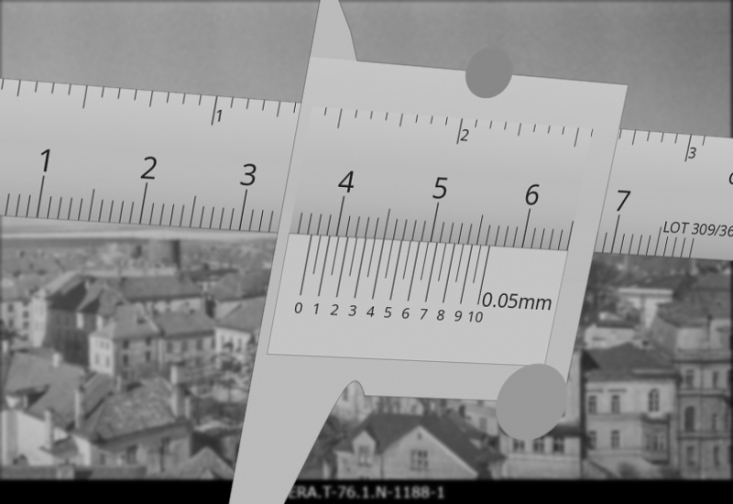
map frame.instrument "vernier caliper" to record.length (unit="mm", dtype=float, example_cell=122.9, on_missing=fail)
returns 37.4
